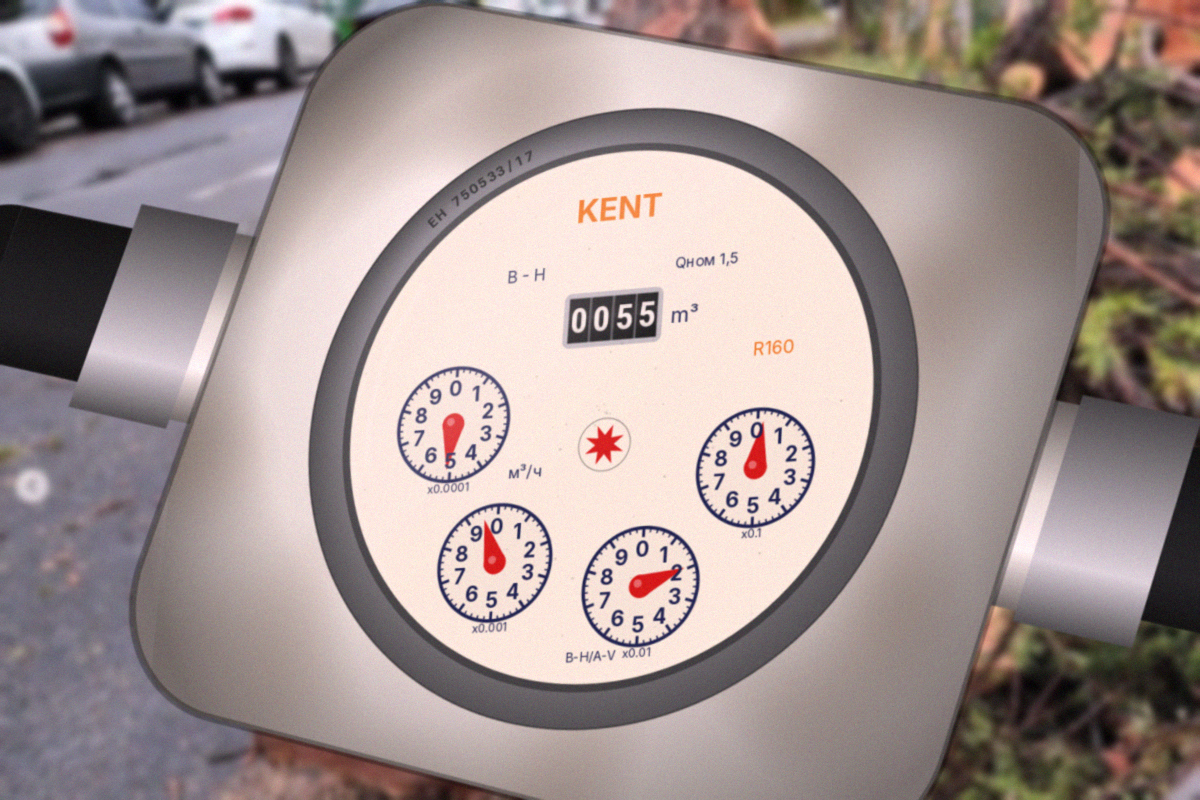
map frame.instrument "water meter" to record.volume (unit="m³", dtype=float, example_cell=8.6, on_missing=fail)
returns 55.0195
